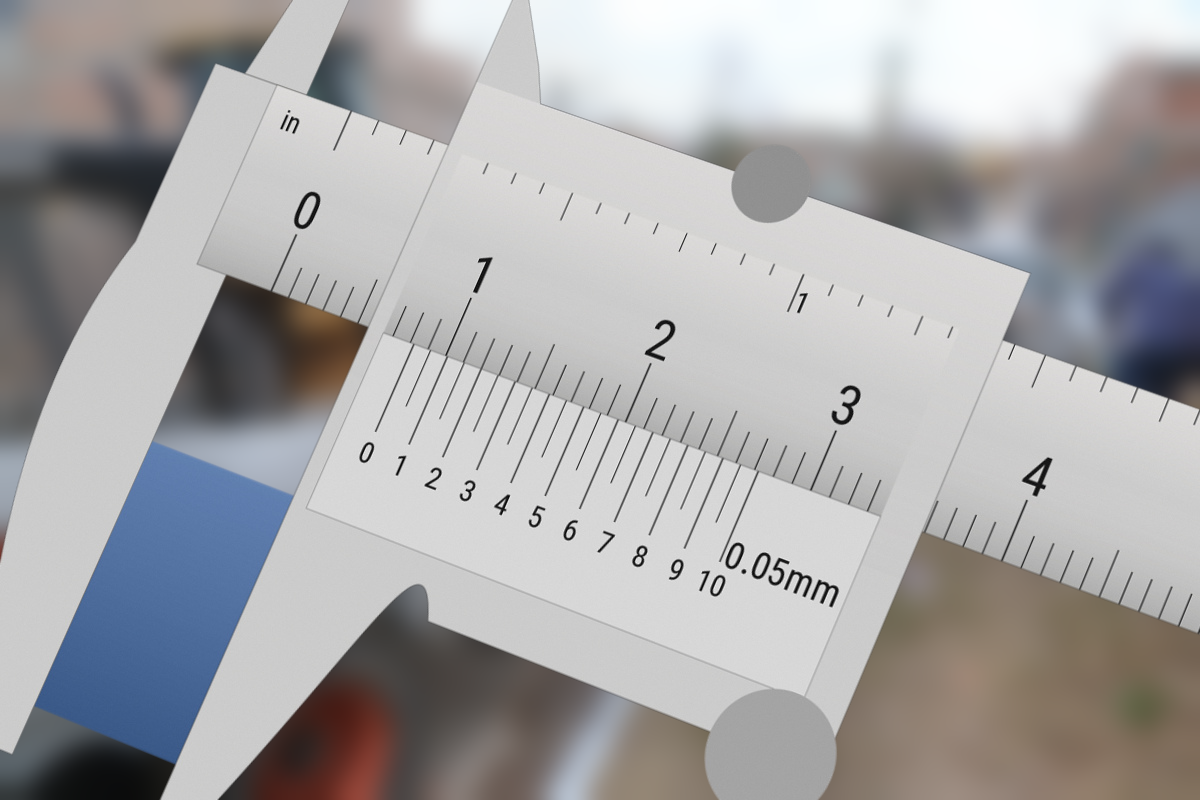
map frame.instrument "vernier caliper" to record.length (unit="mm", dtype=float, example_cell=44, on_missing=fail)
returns 8.2
